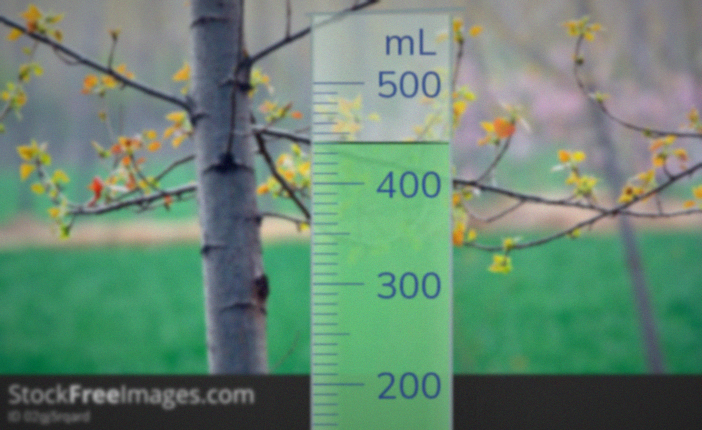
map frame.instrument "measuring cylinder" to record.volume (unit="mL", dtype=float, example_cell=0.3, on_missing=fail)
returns 440
